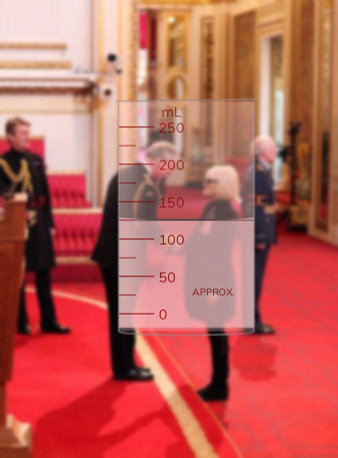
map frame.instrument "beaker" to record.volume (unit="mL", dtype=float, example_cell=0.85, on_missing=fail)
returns 125
